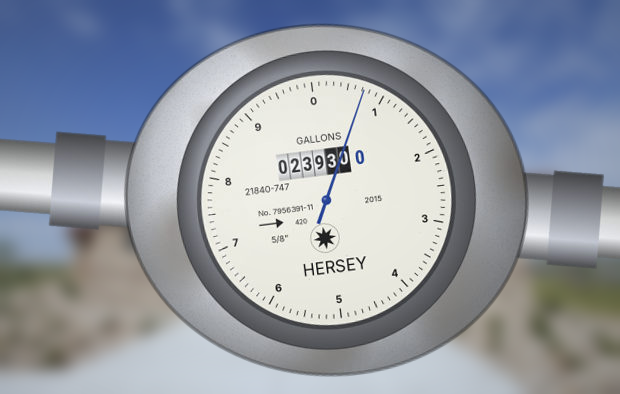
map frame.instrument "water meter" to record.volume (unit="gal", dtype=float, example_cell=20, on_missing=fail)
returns 239300.7
